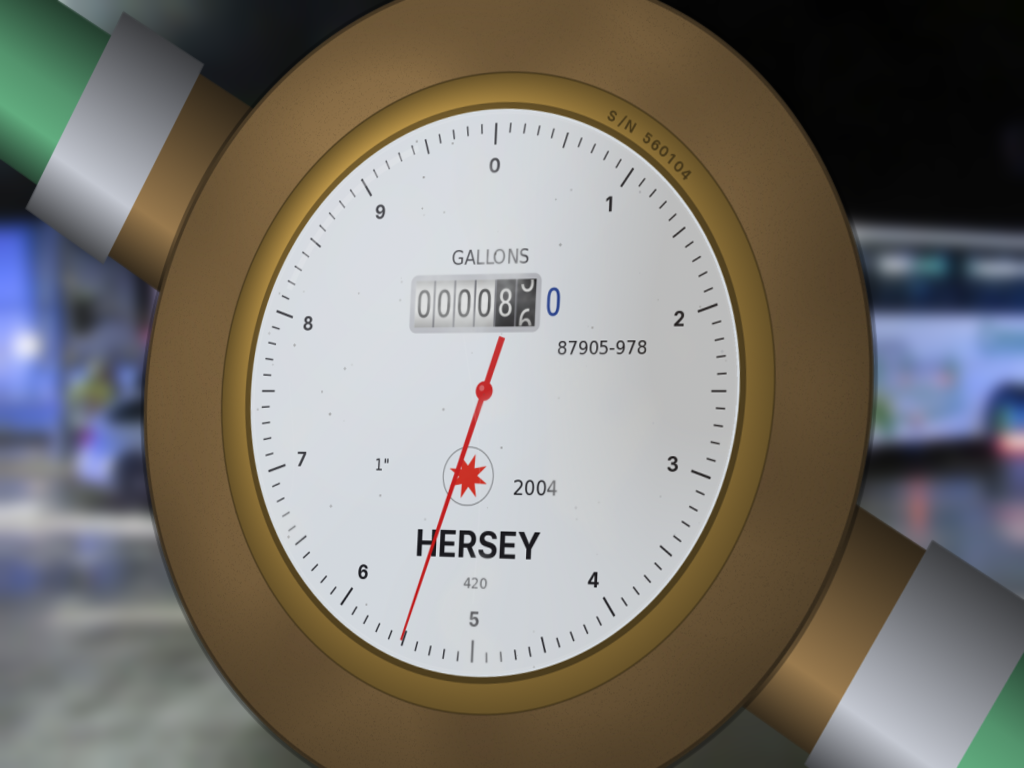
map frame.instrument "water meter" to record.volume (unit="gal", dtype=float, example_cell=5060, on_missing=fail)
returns 855.5
